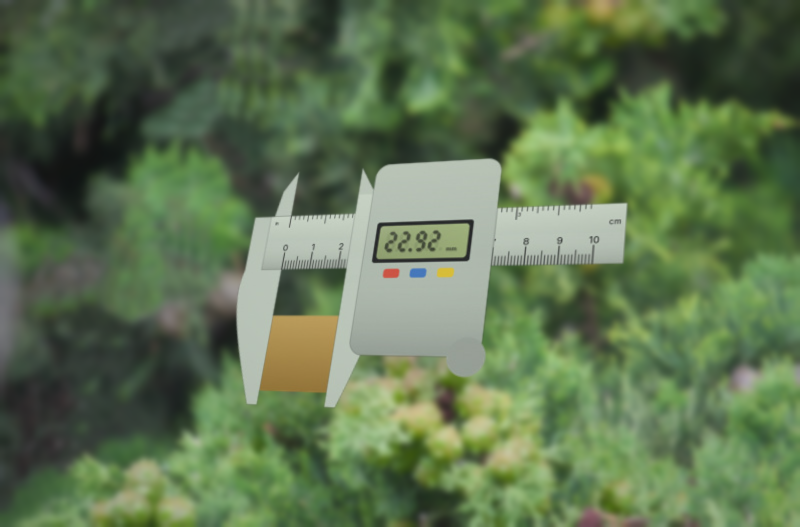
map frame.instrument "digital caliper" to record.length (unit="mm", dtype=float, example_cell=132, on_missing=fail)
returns 22.92
